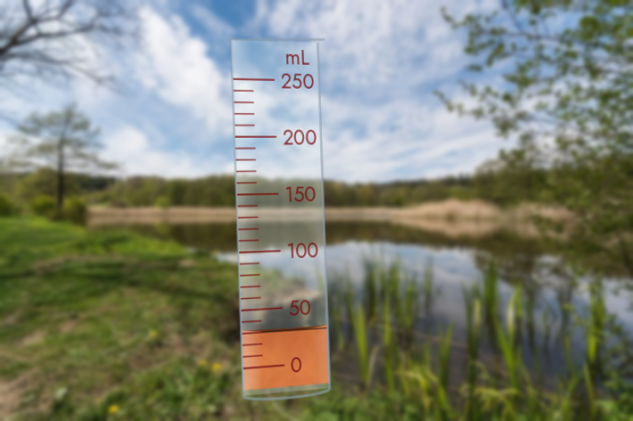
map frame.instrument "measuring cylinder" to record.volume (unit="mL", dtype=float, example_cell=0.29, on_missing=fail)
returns 30
